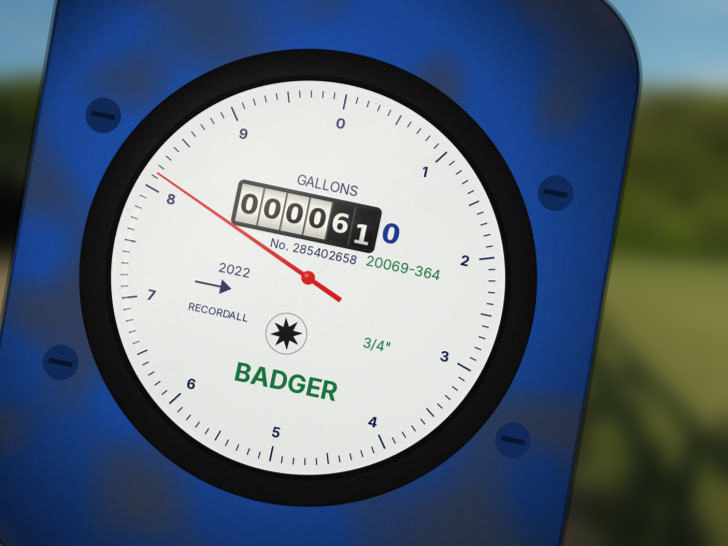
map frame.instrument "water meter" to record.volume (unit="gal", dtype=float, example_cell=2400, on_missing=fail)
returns 608.1
